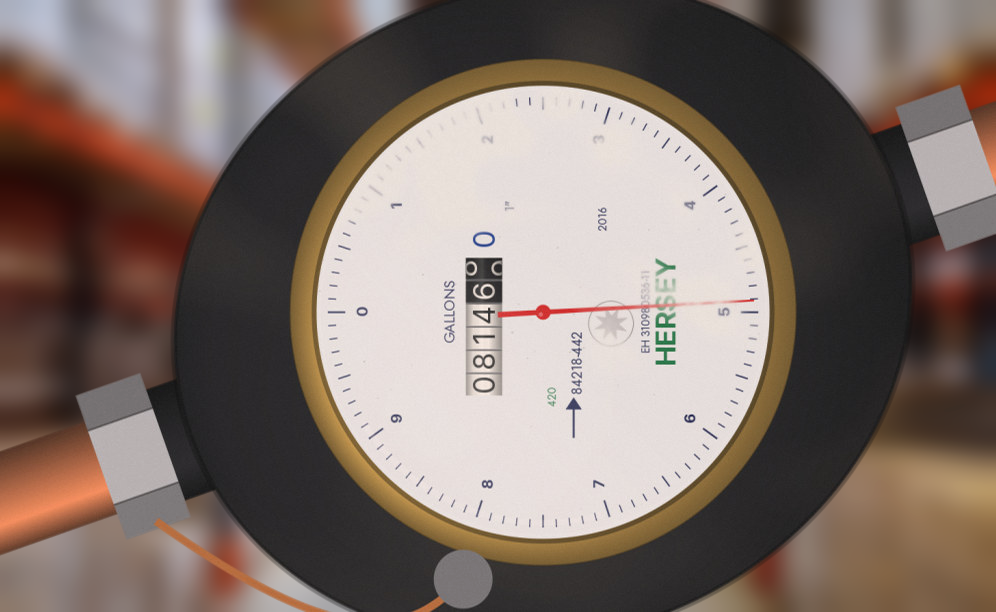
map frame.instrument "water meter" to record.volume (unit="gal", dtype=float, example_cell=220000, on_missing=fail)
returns 814684.9
